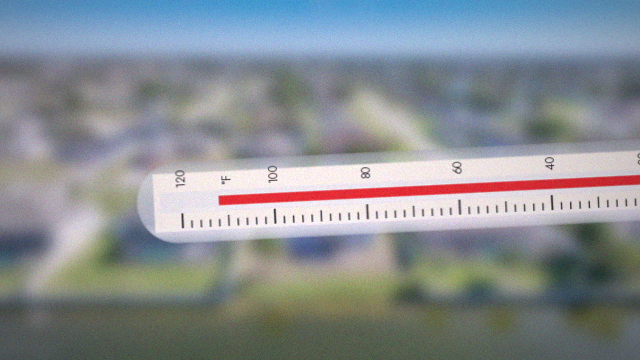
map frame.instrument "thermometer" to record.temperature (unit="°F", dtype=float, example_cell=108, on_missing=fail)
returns 112
